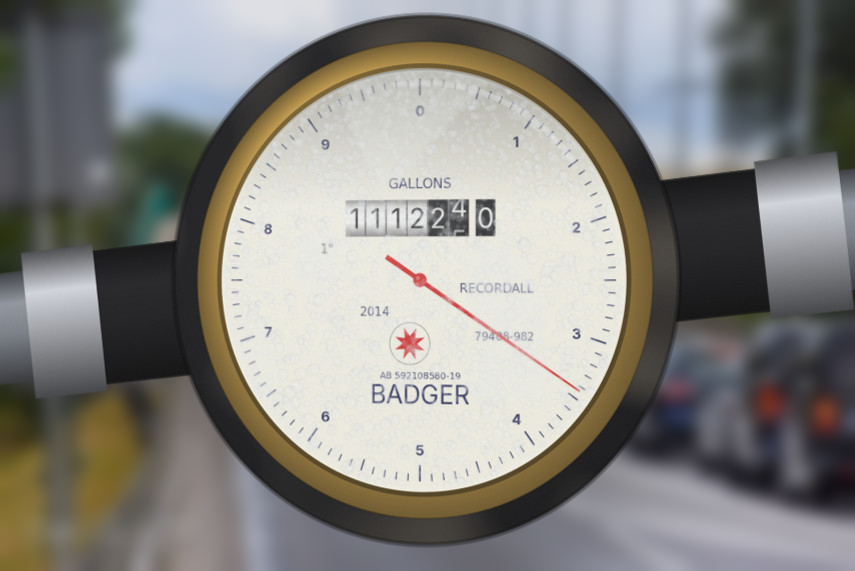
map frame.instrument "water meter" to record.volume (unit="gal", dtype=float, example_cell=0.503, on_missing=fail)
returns 1112243.4
